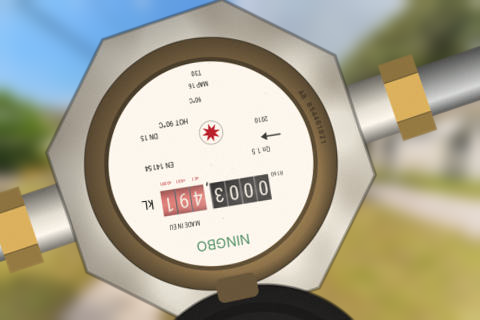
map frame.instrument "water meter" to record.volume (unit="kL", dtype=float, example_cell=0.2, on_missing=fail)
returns 3.491
